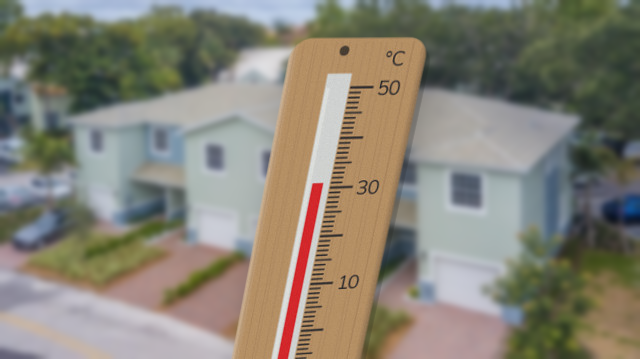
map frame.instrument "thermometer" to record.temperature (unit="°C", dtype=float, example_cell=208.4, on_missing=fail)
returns 31
